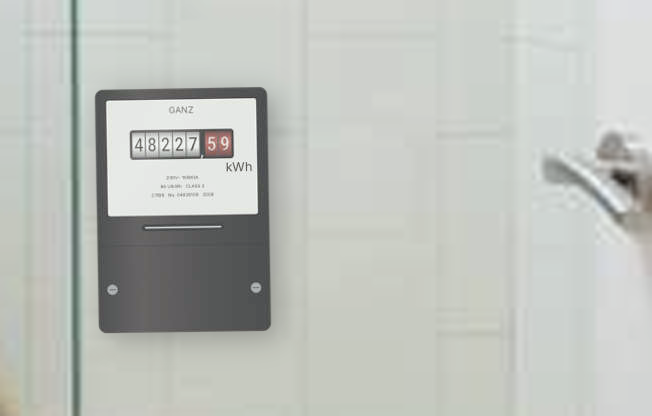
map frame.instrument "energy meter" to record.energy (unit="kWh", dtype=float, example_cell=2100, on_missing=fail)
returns 48227.59
